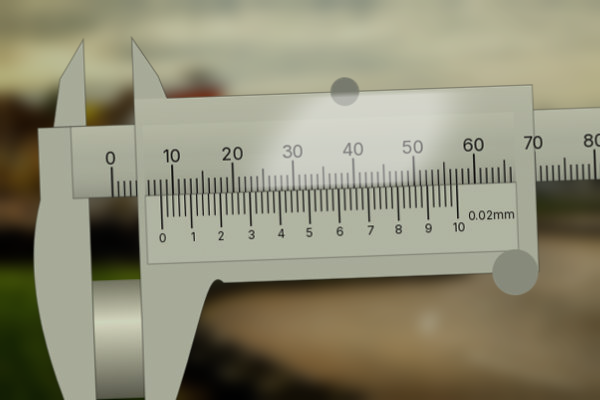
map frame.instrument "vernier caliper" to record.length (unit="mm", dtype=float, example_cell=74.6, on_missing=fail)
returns 8.0
